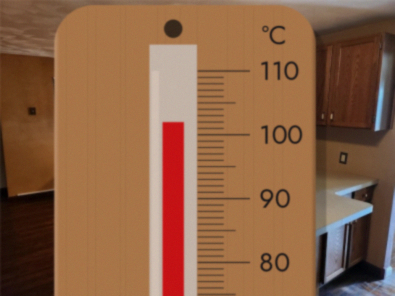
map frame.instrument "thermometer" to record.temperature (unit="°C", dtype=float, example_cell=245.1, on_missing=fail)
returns 102
